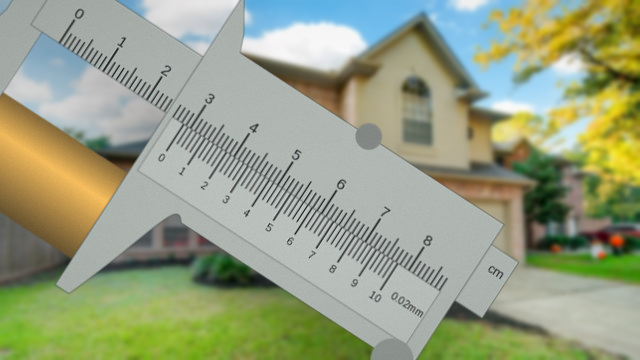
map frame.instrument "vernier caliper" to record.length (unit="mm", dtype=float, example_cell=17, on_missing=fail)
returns 28.5
